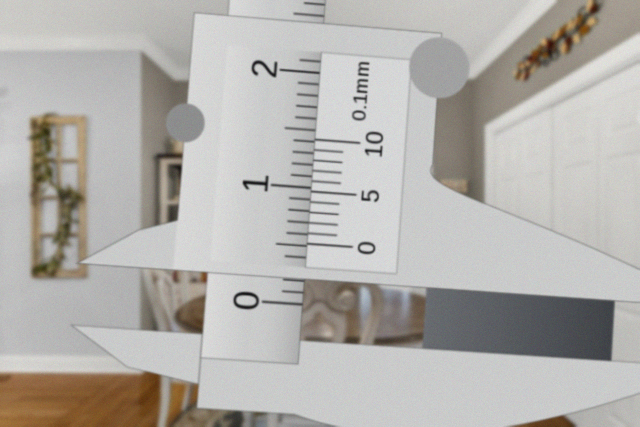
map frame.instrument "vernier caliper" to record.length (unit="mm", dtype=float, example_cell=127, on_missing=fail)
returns 5.2
